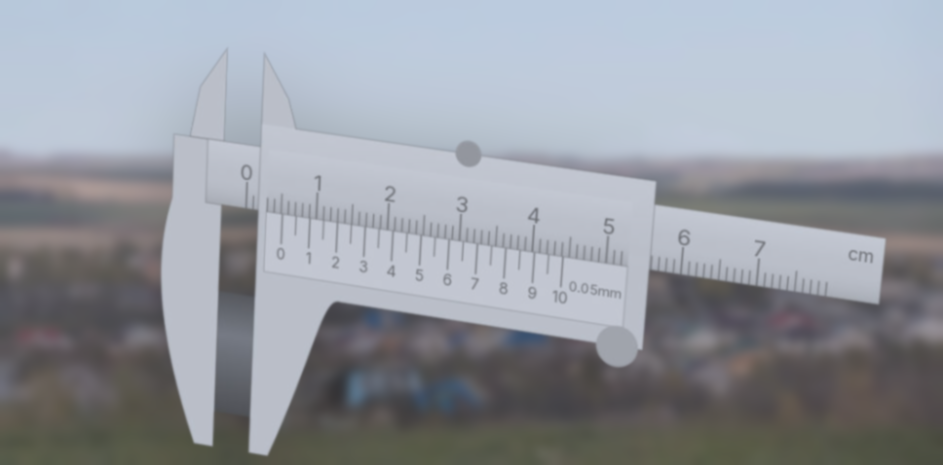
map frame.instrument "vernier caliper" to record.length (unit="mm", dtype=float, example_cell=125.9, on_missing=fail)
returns 5.2
